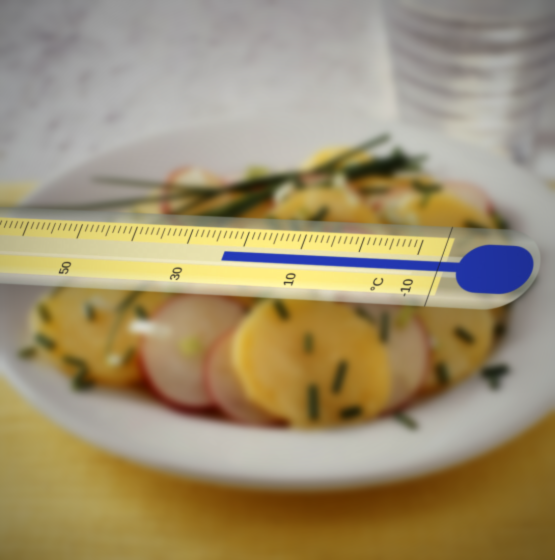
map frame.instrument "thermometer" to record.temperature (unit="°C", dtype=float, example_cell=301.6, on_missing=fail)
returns 23
